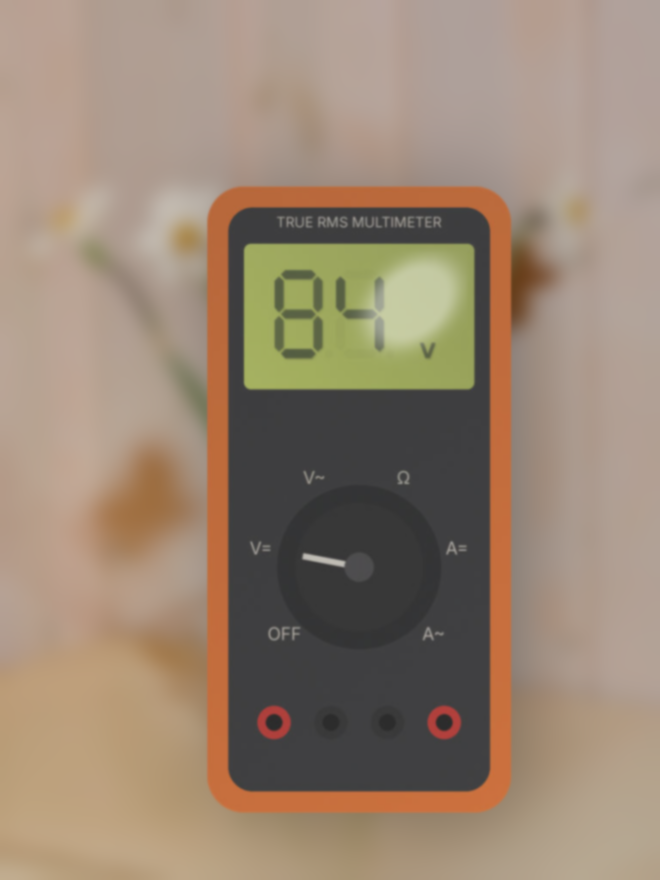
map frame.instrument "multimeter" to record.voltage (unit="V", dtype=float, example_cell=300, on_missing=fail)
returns 84
